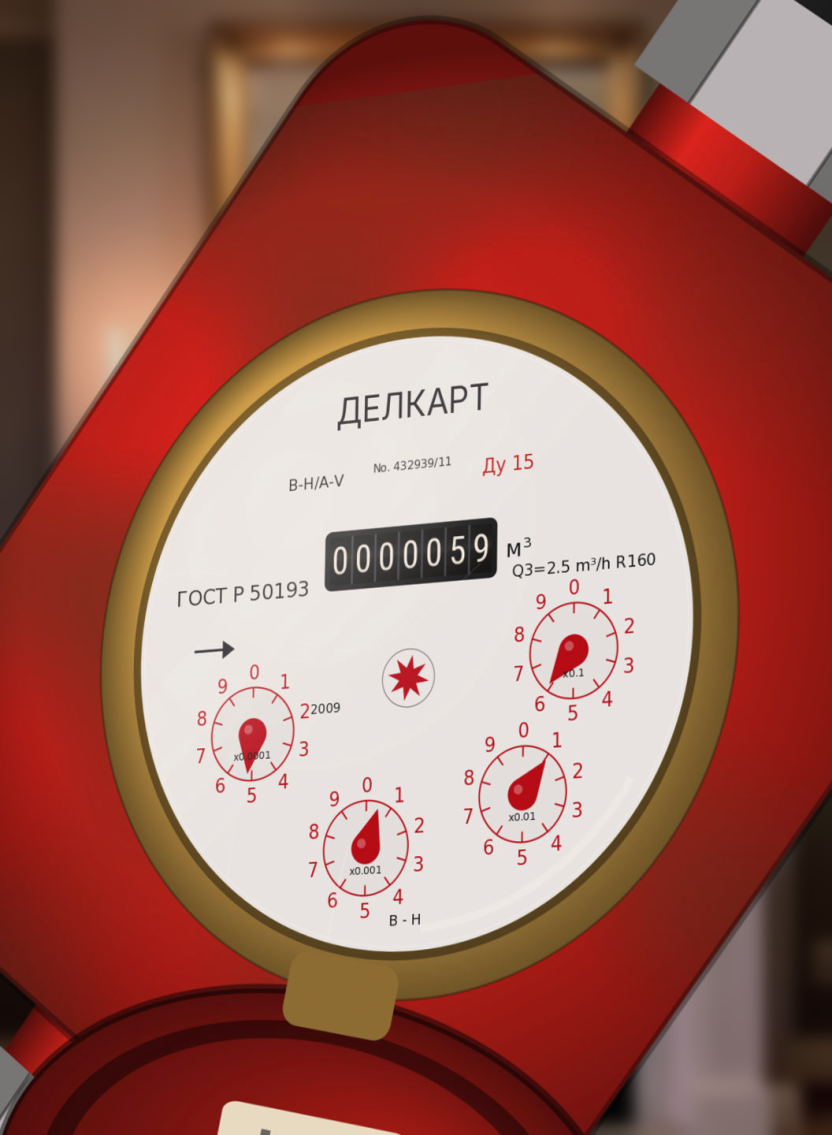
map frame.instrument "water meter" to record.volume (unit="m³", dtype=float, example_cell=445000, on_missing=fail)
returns 59.6105
